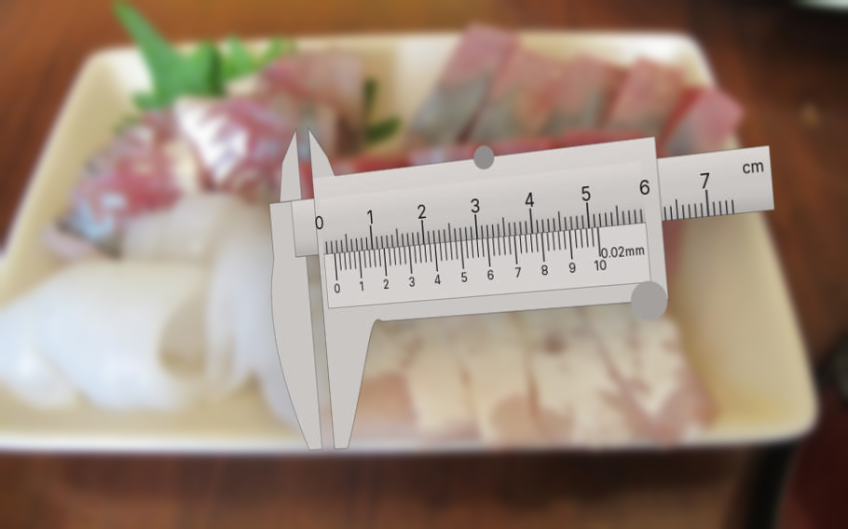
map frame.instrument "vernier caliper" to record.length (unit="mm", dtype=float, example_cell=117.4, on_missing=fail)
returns 2.5
